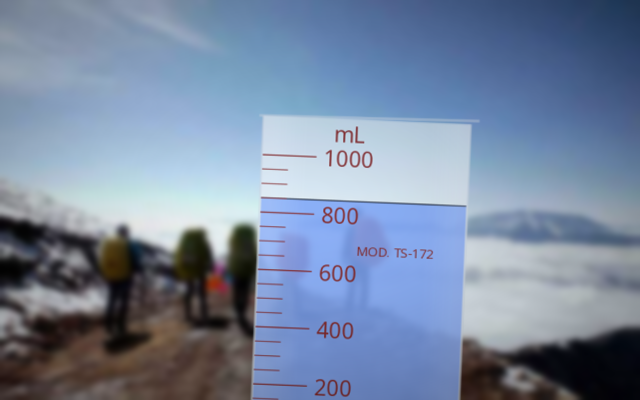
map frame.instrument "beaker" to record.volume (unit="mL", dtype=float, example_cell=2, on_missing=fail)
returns 850
